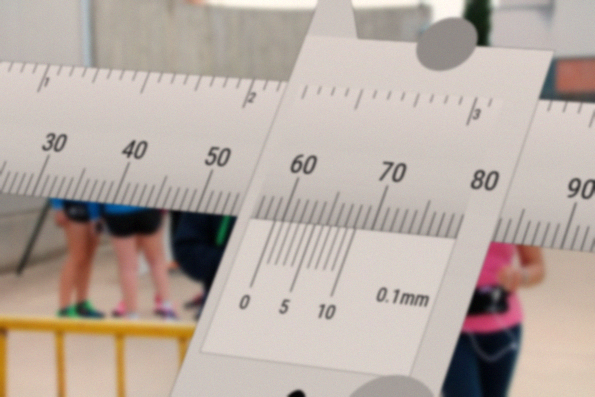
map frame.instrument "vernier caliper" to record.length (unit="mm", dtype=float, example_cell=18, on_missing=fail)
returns 59.2
